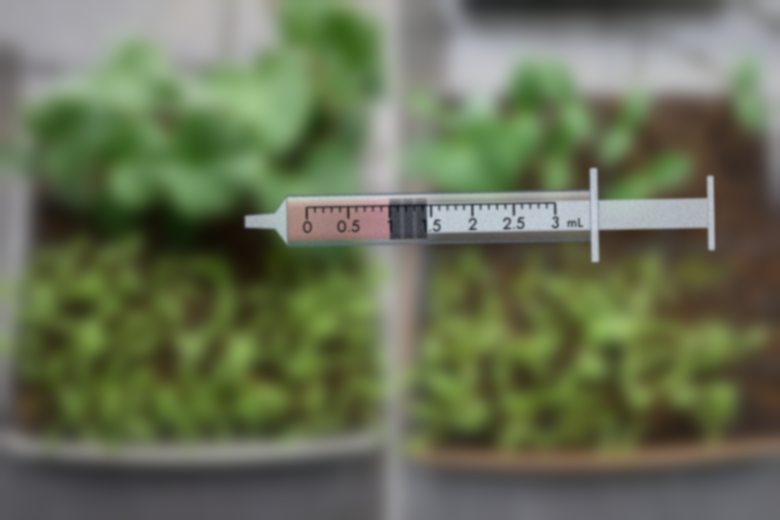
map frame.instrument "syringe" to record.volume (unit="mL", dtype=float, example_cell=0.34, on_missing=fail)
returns 1
